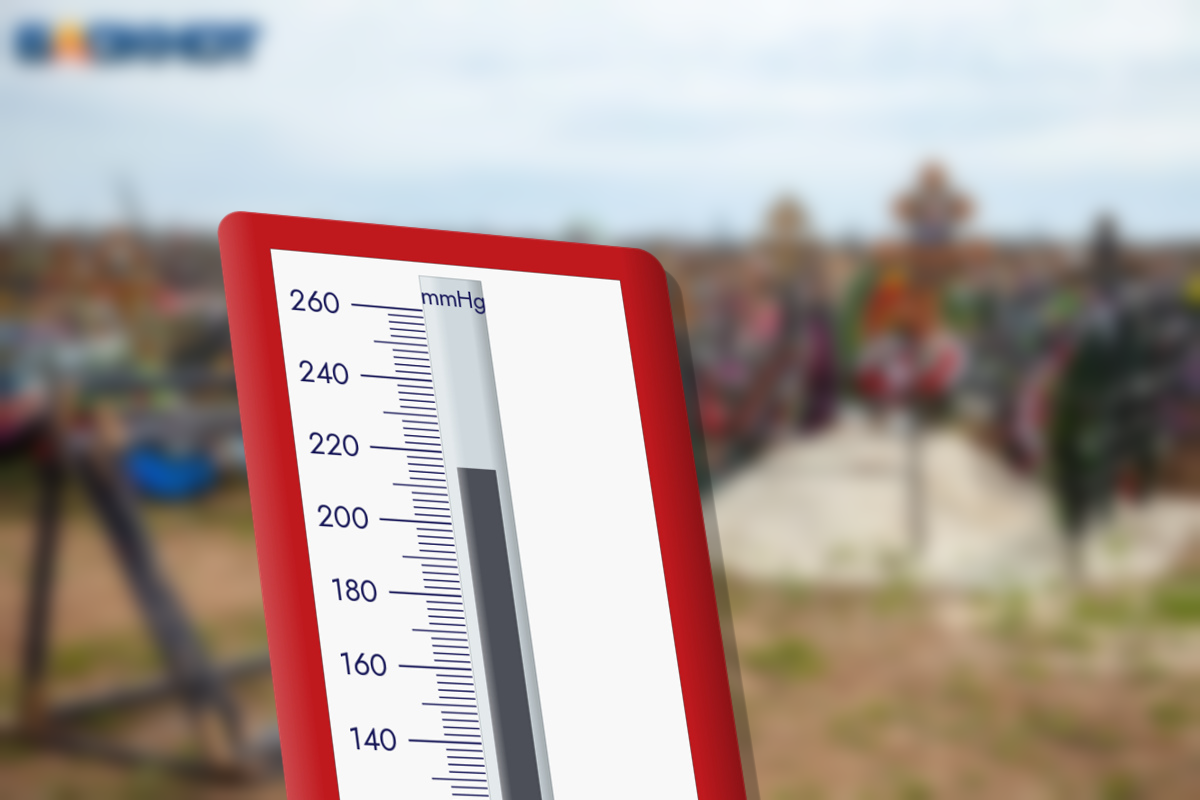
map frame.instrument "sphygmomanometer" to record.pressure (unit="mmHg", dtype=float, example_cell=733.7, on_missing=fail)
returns 216
